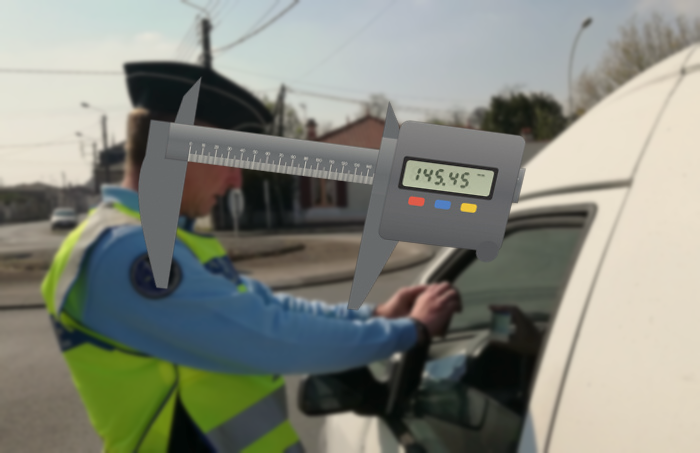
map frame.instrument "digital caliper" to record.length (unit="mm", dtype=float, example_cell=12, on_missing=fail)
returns 145.45
